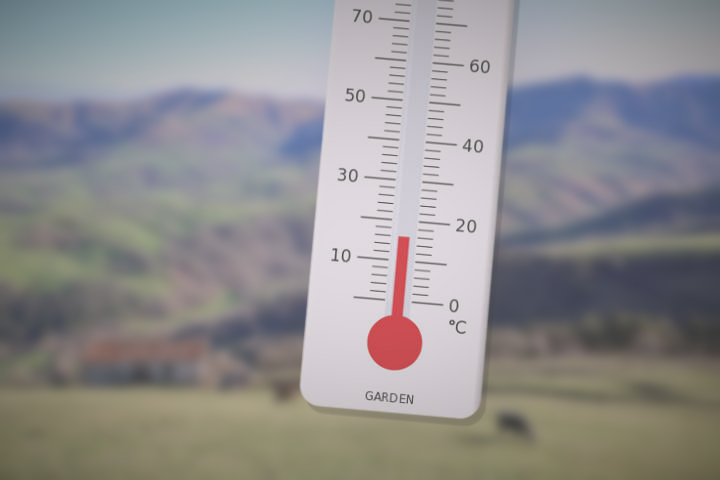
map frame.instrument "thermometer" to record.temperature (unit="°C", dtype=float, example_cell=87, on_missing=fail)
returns 16
